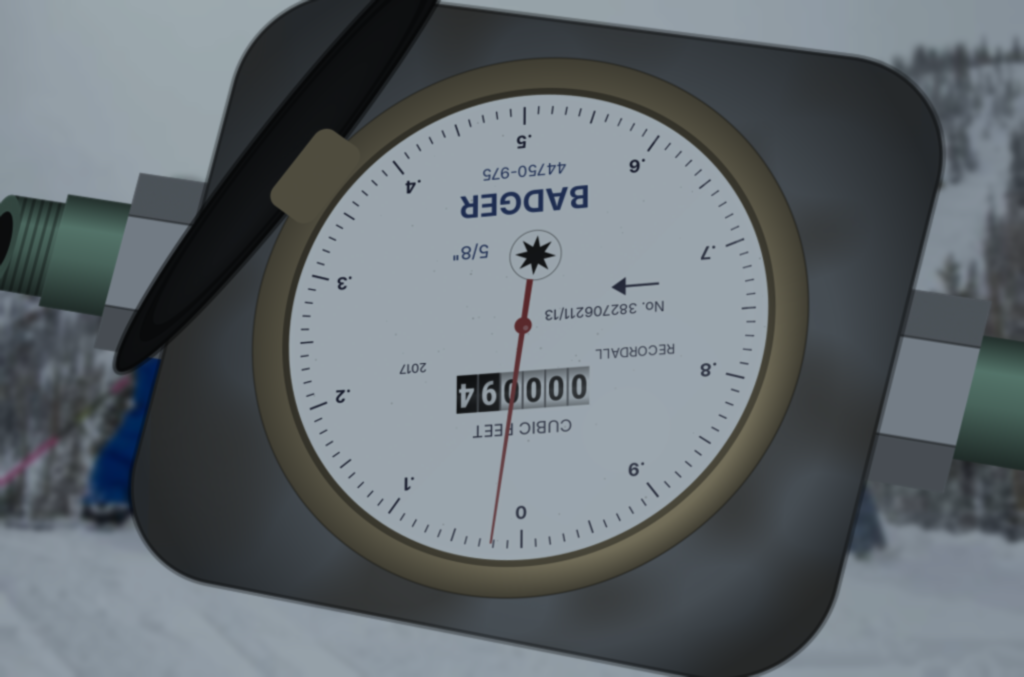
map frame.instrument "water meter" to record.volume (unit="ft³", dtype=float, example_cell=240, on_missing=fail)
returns 94.02
